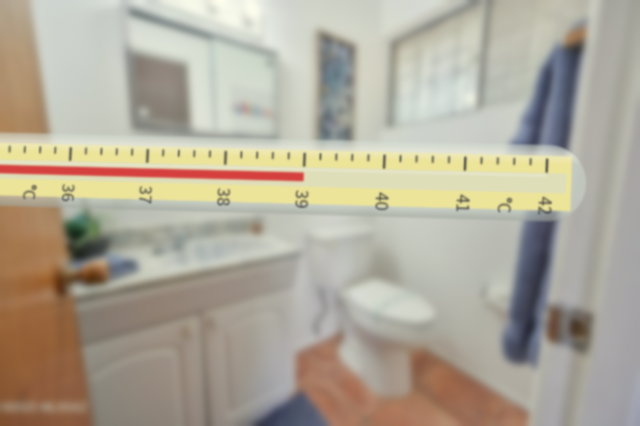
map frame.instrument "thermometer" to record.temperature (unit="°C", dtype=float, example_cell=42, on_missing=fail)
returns 39
